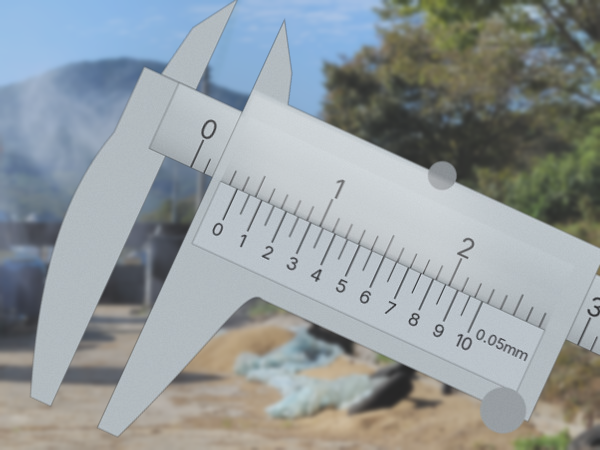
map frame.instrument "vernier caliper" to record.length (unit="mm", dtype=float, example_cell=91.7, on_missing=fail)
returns 3.6
